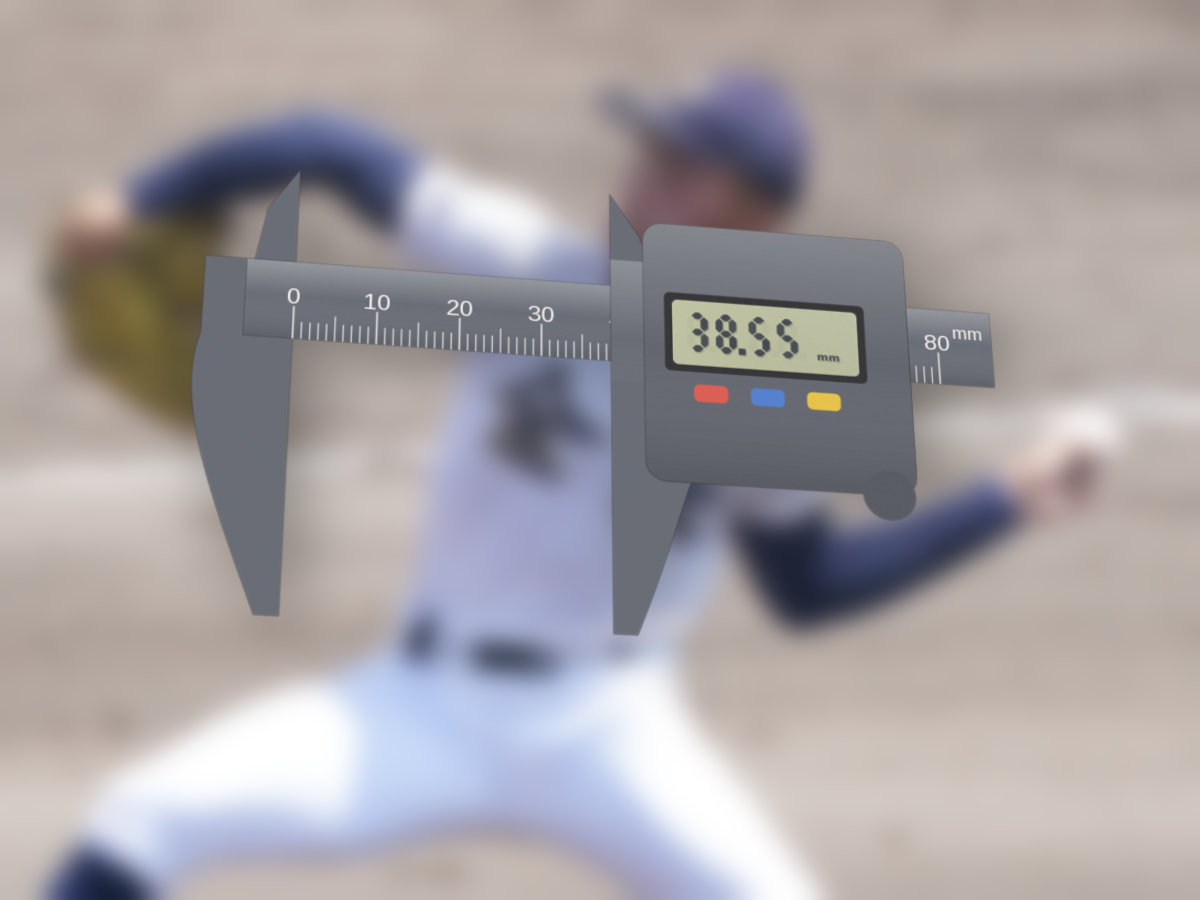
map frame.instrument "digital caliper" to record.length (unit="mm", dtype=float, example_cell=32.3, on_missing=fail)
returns 38.55
